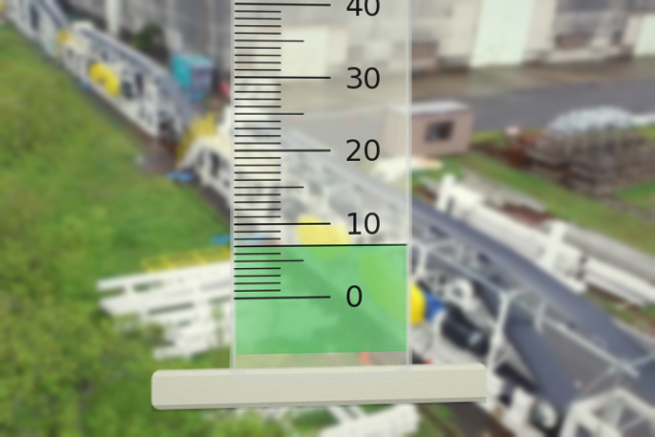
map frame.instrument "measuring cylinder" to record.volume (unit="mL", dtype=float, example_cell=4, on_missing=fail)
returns 7
